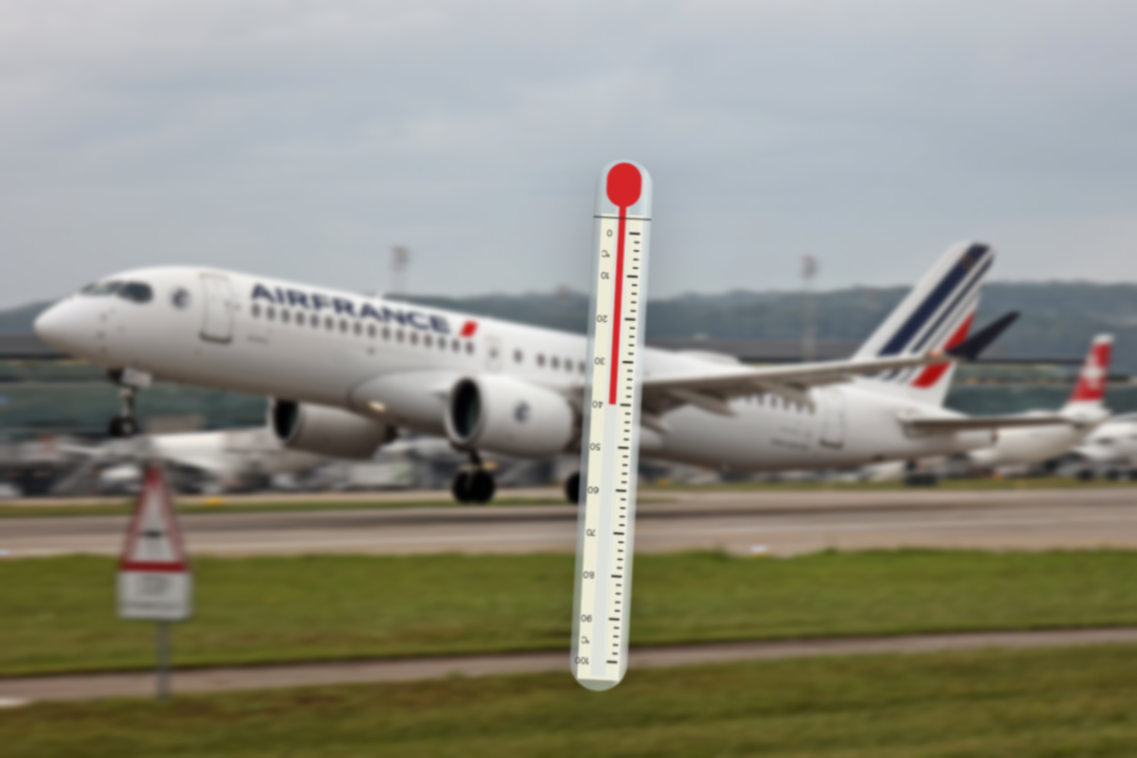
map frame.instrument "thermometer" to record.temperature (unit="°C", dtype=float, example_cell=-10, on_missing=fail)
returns 40
